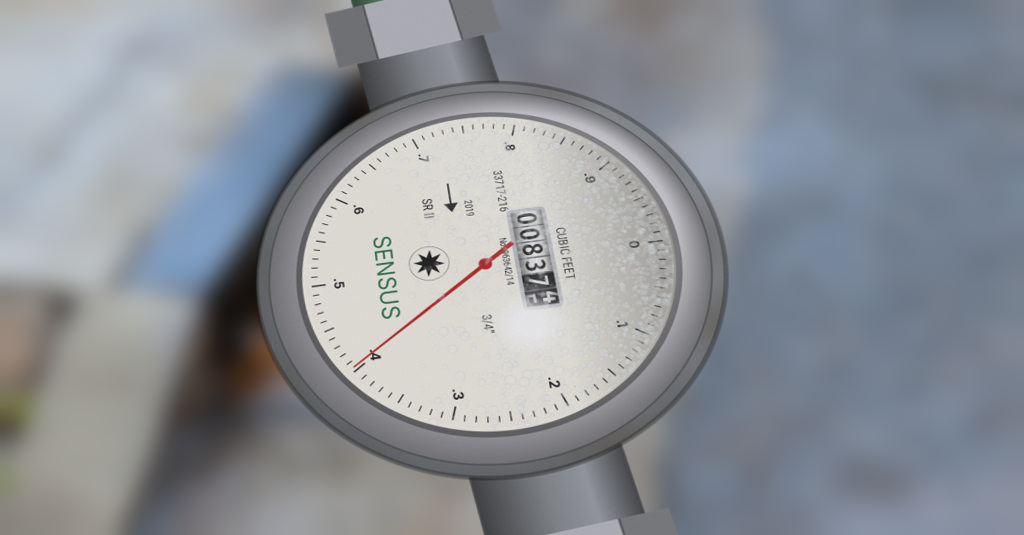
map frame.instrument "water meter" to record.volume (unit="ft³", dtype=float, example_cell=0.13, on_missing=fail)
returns 8374.40
